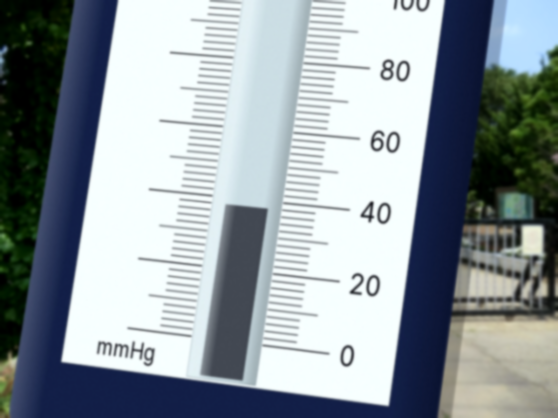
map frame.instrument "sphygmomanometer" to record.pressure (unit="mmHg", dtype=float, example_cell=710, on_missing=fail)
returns 38
